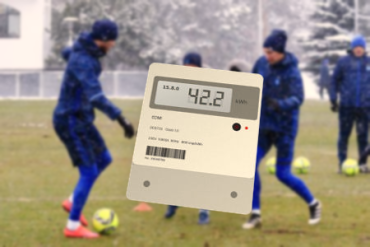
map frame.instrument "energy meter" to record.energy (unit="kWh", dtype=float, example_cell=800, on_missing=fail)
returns 42.2
